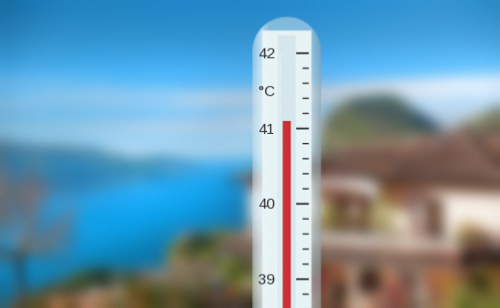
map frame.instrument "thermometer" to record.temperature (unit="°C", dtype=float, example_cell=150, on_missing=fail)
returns 41.1
